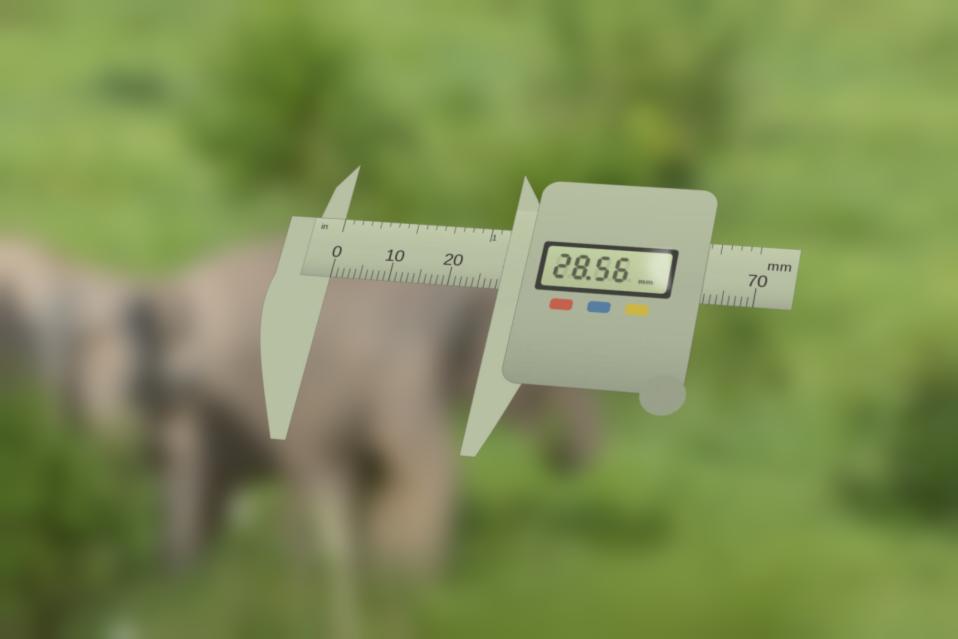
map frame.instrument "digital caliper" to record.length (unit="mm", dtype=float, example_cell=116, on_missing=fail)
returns 28.56
